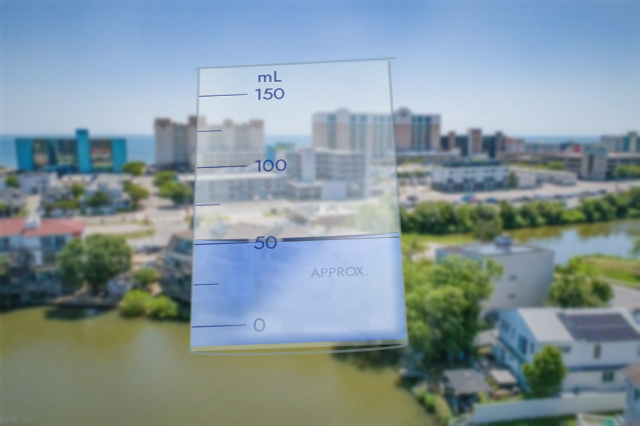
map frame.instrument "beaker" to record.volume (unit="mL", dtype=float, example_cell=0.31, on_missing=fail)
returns 50
